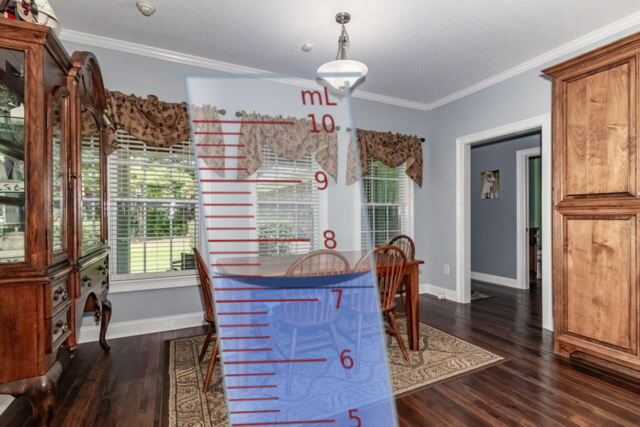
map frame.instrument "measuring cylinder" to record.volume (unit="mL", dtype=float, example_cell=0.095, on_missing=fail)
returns 7.2
